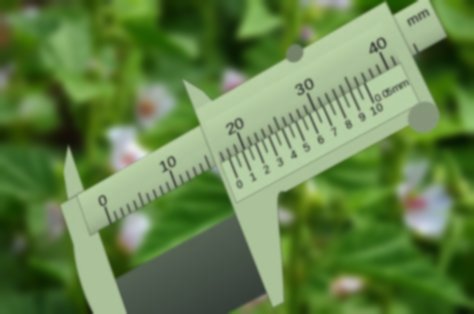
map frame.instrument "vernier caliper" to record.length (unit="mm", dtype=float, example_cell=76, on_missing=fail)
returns 17.8
